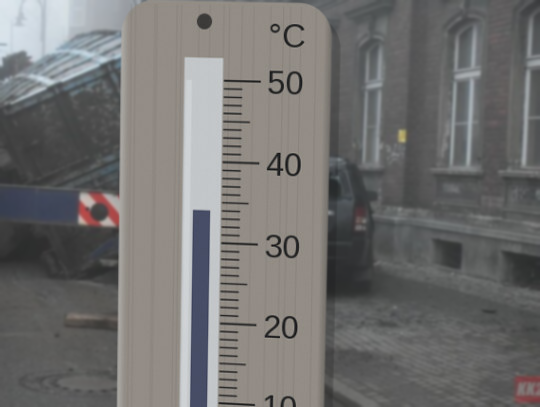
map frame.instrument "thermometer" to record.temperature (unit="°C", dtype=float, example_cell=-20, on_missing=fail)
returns 34
